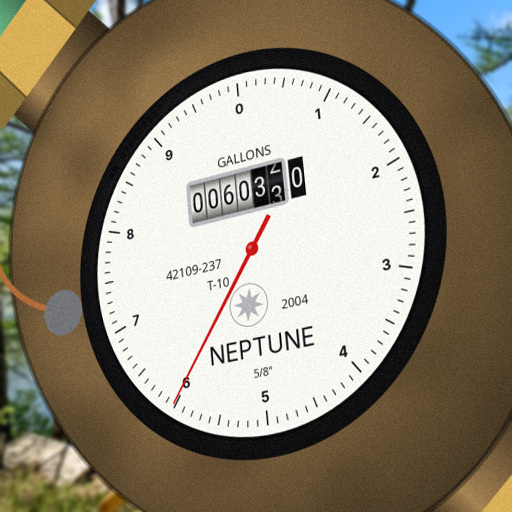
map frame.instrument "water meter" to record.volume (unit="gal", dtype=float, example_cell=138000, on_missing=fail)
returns 60326.0
